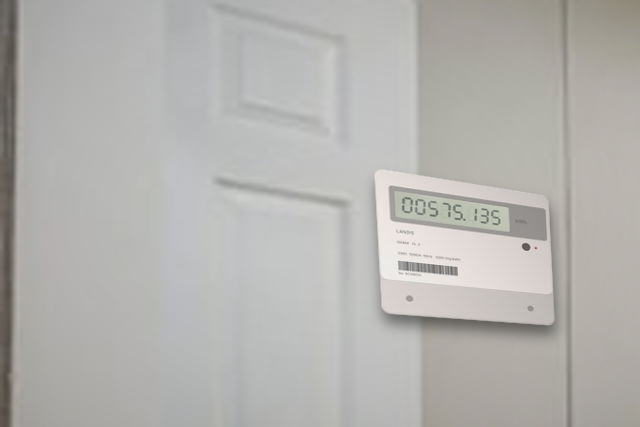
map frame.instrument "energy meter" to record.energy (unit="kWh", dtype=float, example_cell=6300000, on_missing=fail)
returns 575.135
